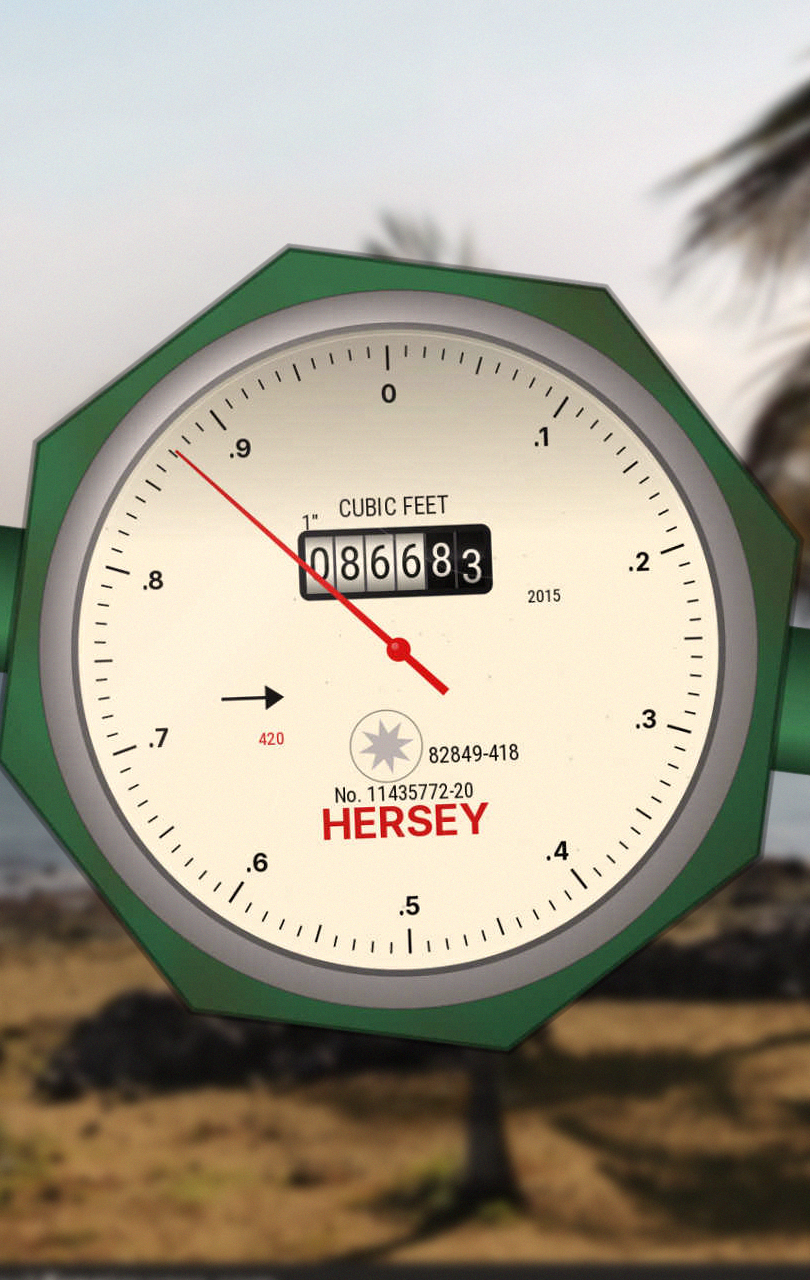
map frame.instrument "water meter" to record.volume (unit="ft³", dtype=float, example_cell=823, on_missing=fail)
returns 86682.87
